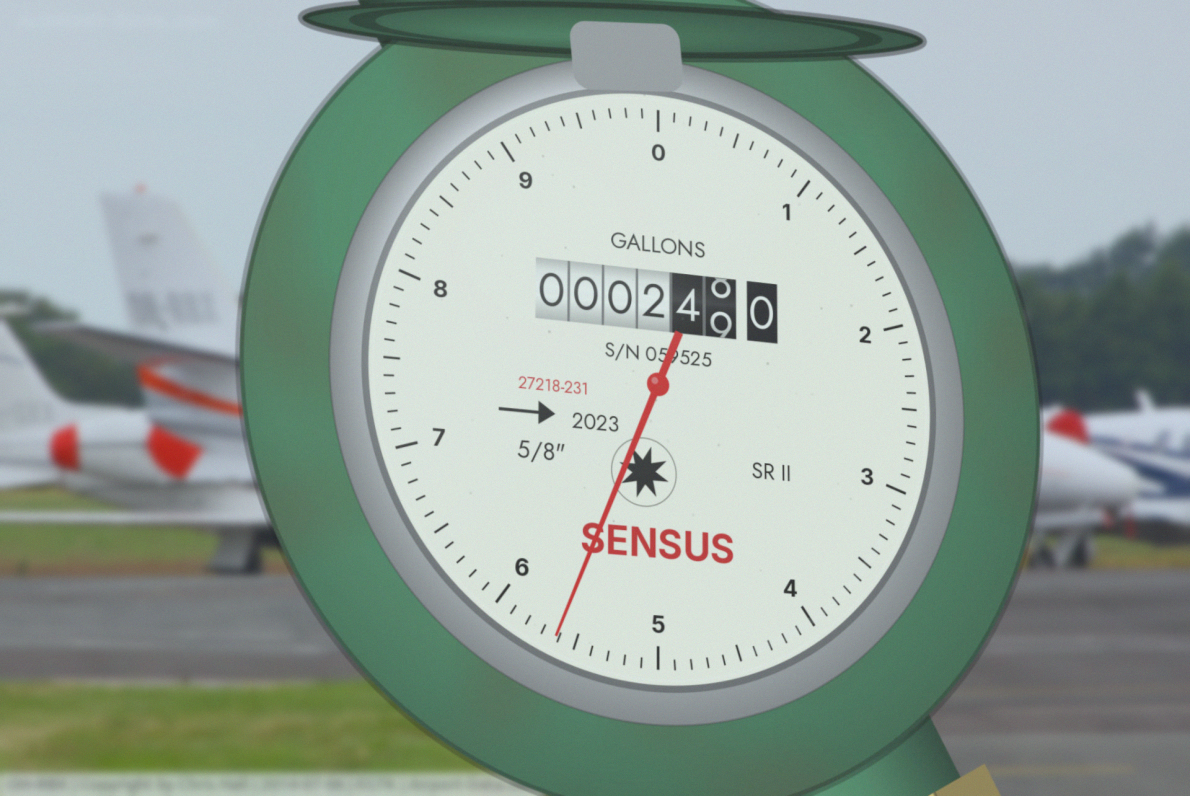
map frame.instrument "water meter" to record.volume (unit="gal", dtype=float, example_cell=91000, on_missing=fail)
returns 2485.6
